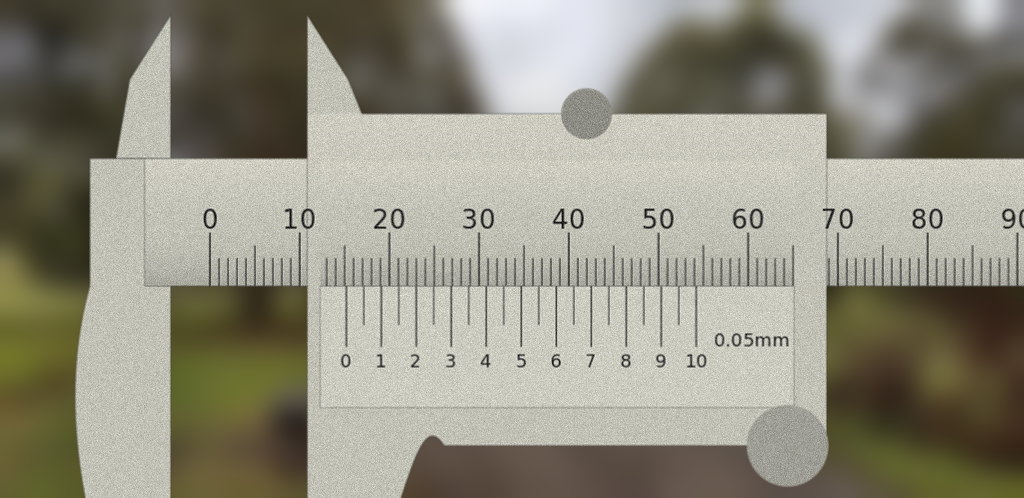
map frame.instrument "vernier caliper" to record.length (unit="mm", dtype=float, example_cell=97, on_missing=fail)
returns 15.2
